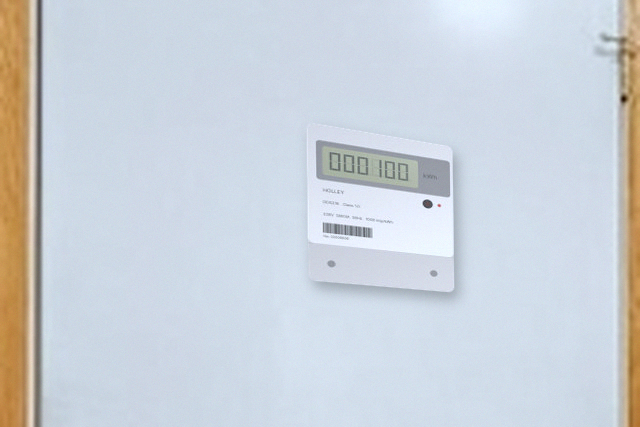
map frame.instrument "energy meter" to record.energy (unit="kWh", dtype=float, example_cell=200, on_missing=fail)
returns 100
